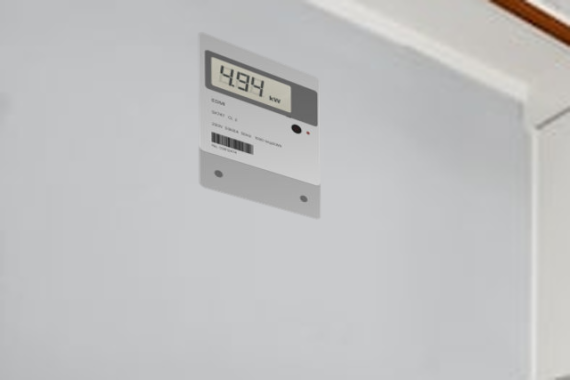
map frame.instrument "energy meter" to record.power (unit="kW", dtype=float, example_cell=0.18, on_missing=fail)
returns 4.94
